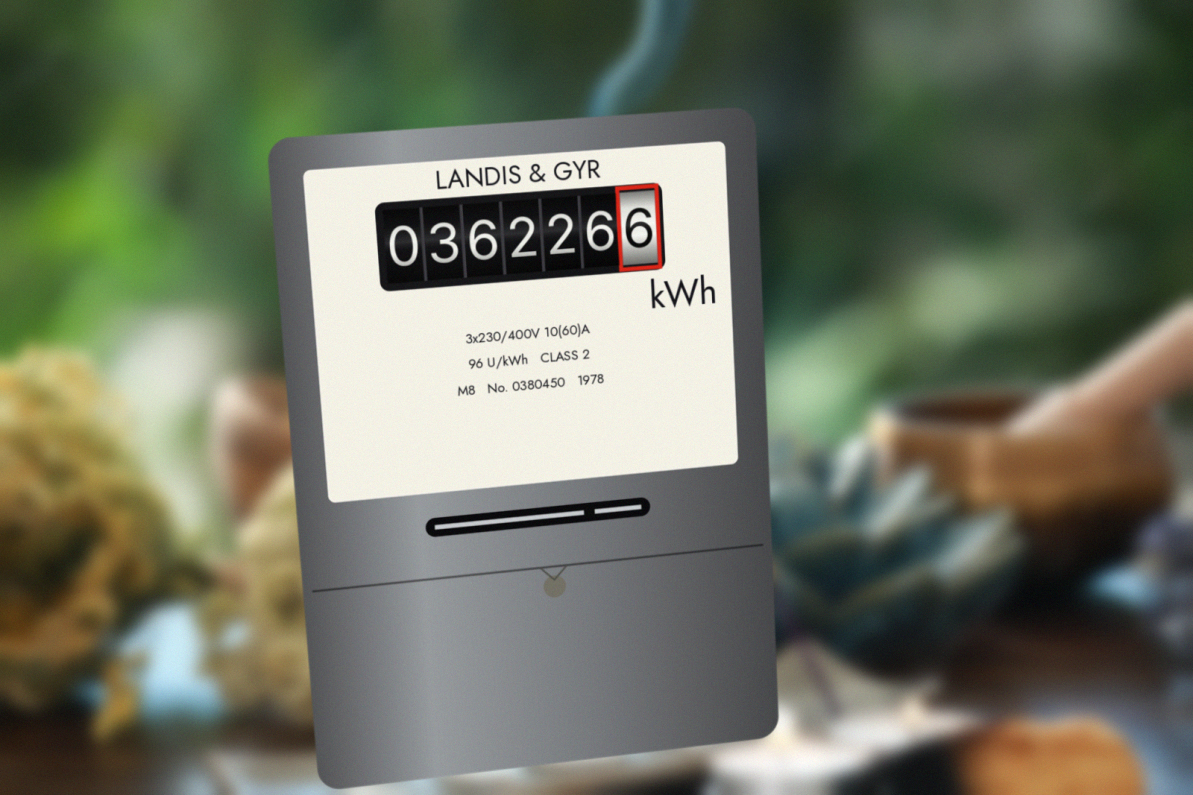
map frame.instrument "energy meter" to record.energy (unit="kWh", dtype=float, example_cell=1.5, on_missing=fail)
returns 36226.6
